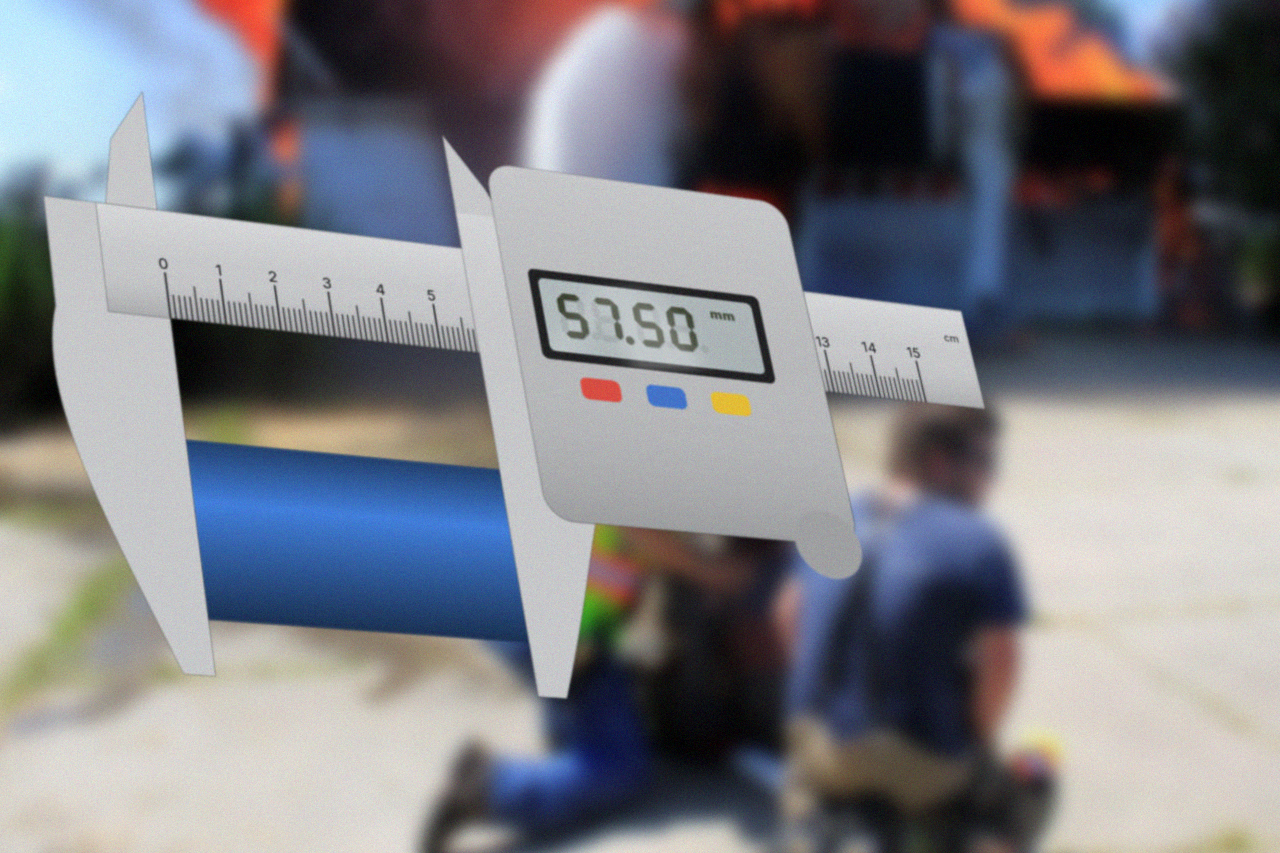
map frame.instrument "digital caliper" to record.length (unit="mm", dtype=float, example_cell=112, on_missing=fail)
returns 57.50
